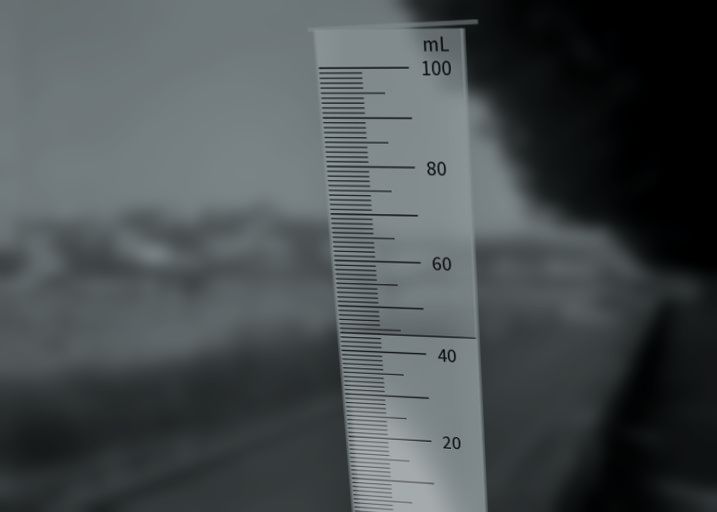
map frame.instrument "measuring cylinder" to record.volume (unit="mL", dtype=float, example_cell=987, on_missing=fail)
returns 44
